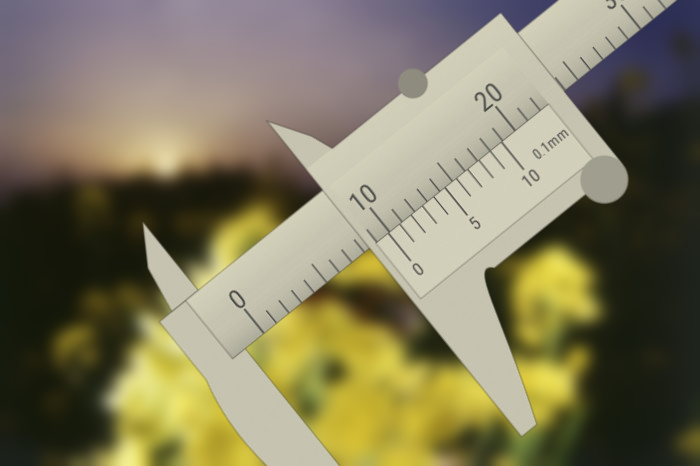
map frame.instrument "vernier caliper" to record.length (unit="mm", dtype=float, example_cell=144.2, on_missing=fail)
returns 9.9
